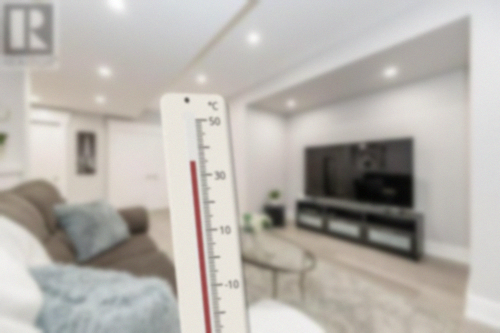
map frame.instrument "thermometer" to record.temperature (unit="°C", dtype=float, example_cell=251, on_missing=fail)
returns 35
